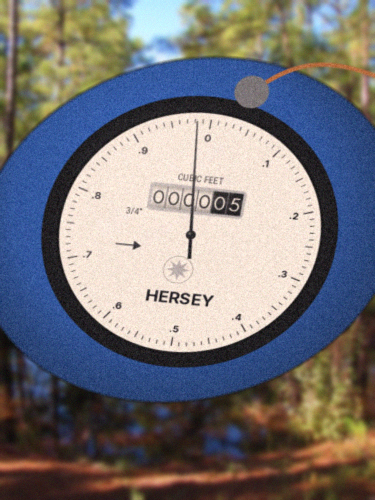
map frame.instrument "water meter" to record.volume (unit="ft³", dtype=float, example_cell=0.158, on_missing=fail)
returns 4.98
